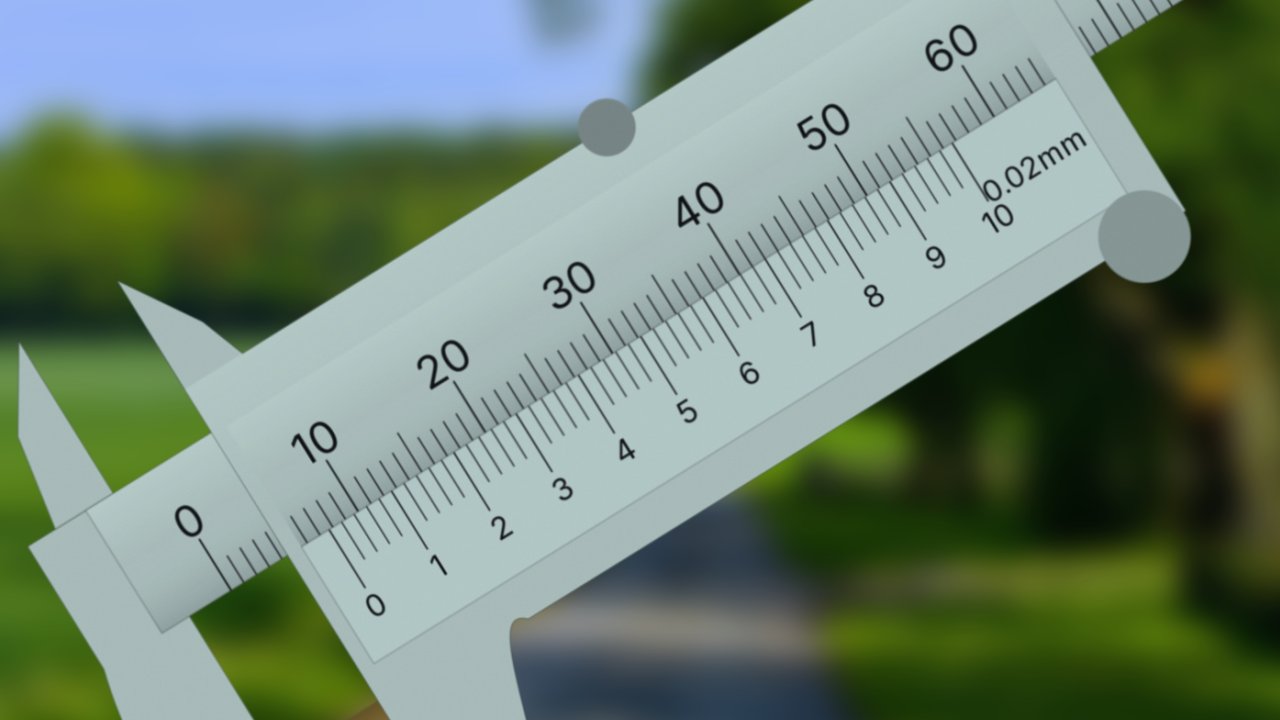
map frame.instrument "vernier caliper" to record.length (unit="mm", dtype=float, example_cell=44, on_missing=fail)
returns 7.7
